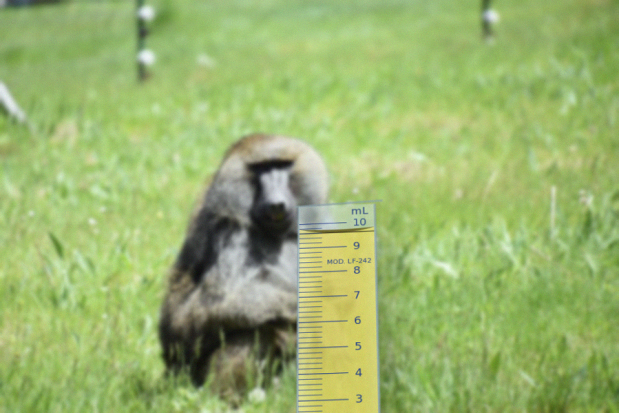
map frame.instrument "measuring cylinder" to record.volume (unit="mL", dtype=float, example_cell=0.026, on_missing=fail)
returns 9.6
